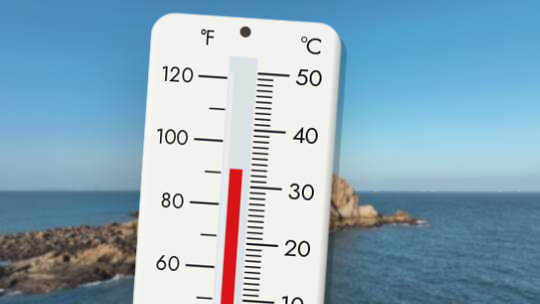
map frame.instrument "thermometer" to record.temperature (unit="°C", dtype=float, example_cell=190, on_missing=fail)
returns 33
